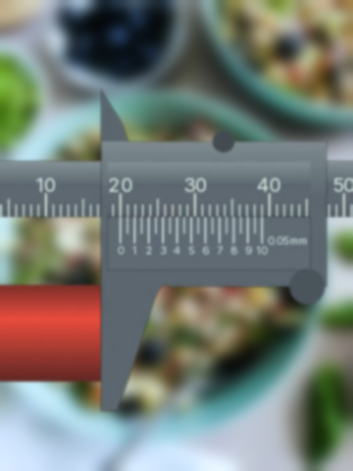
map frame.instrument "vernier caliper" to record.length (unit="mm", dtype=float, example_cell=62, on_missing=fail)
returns 20.0
